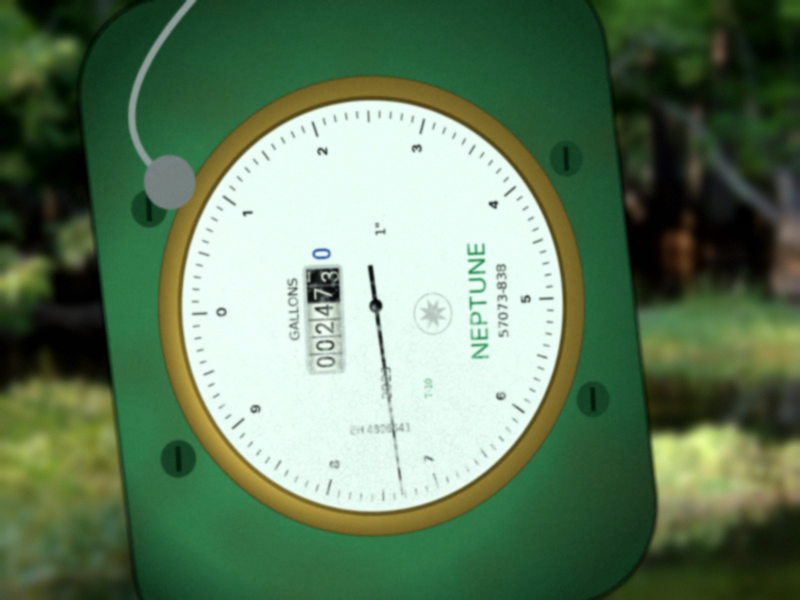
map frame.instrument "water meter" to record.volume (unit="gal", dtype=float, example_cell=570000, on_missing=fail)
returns 24727.3
